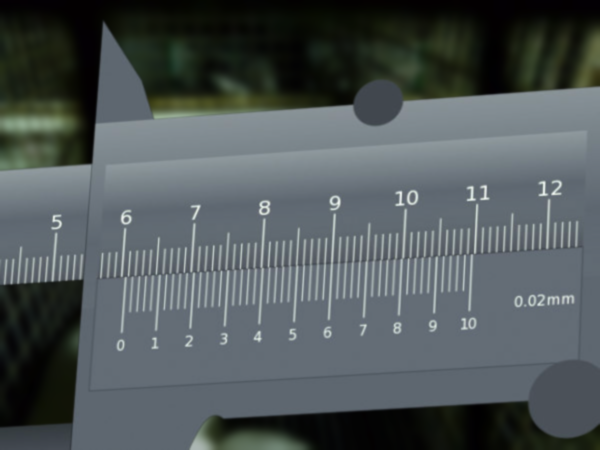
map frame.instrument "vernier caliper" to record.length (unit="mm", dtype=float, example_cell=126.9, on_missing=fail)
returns 60.6
